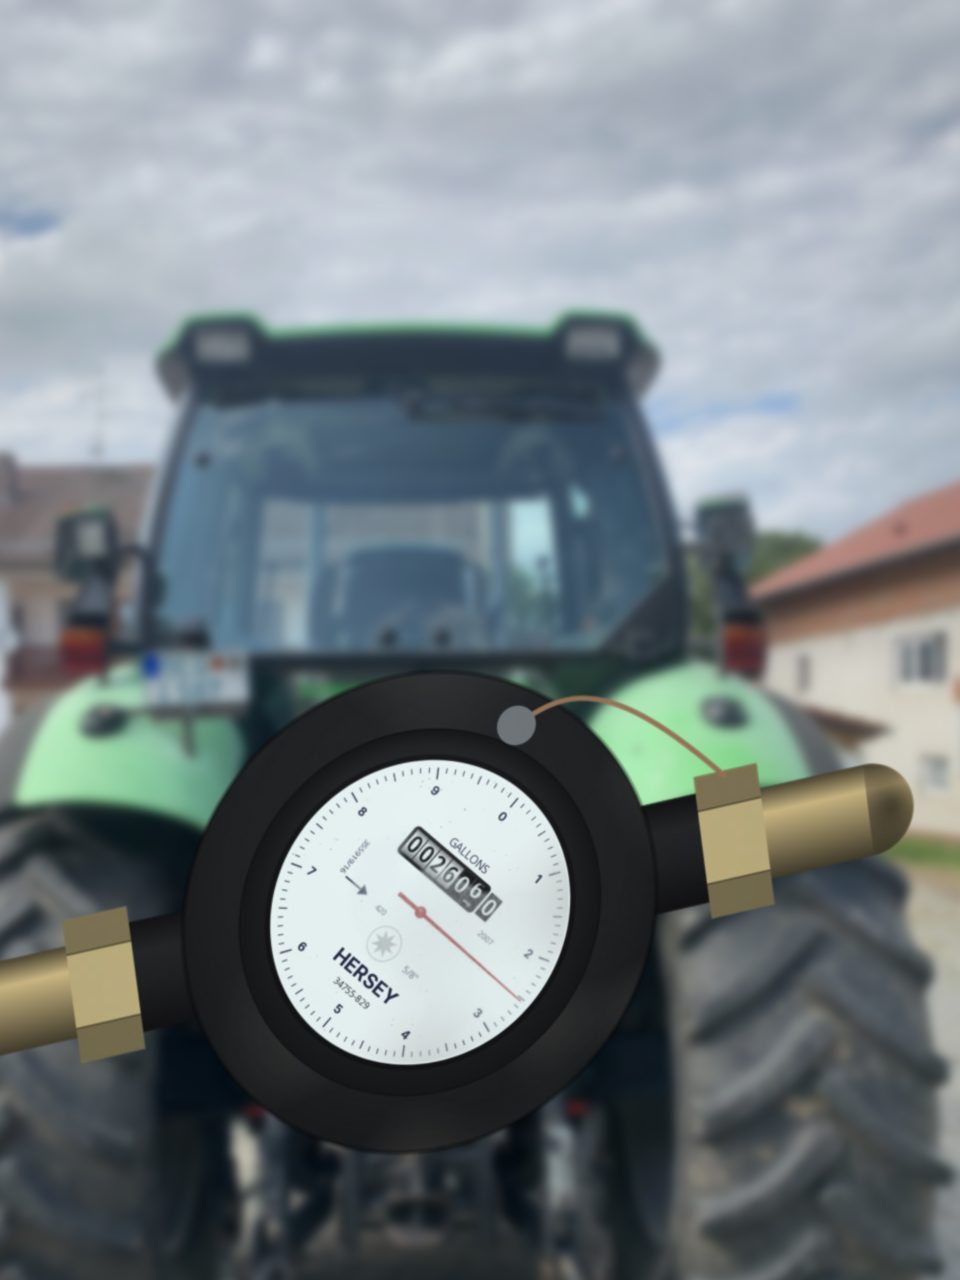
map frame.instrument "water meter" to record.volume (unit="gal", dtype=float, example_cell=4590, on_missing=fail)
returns 26062.5
